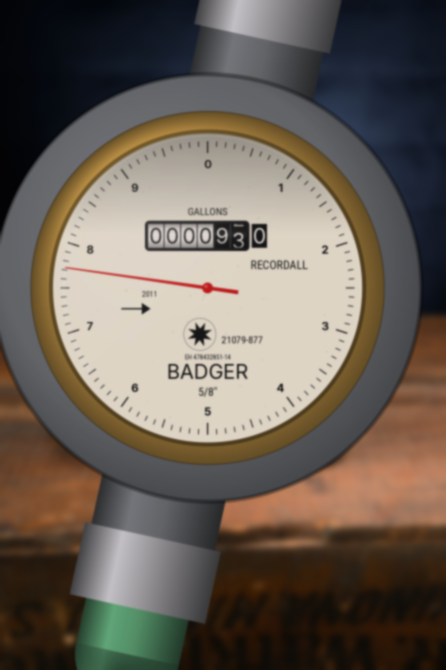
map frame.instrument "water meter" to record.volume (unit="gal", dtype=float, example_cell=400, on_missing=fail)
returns 927.7
